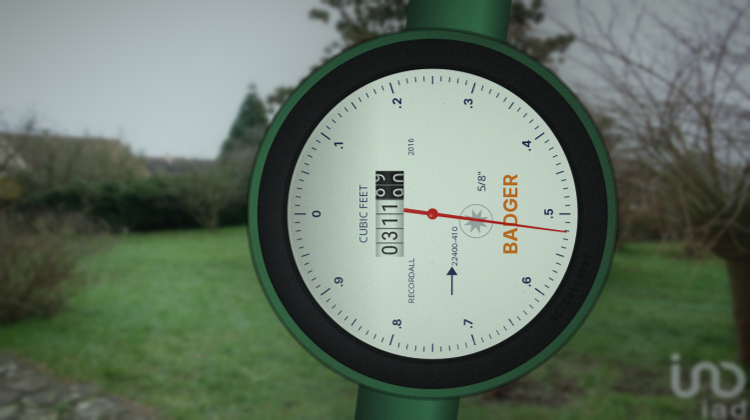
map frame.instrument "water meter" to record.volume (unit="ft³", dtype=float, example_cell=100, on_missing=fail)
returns 31189.52
